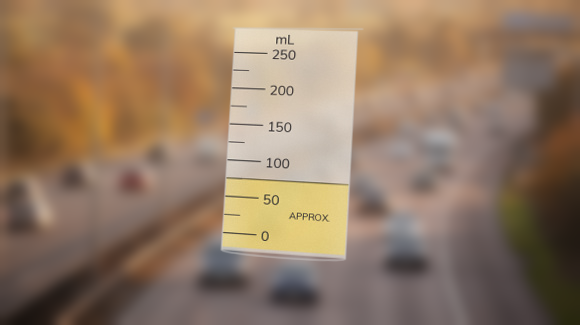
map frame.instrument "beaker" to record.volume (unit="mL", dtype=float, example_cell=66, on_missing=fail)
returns 75
